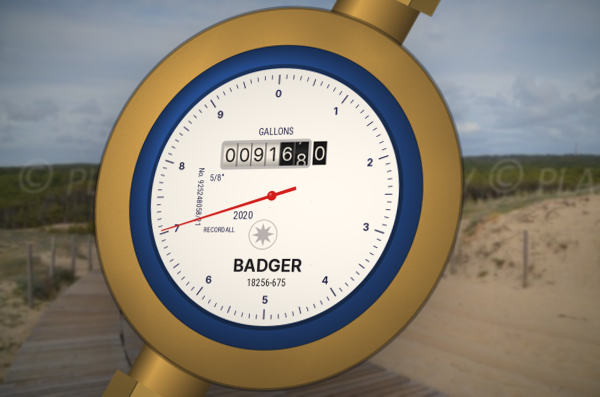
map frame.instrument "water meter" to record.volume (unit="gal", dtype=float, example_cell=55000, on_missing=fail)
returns 91677.0
